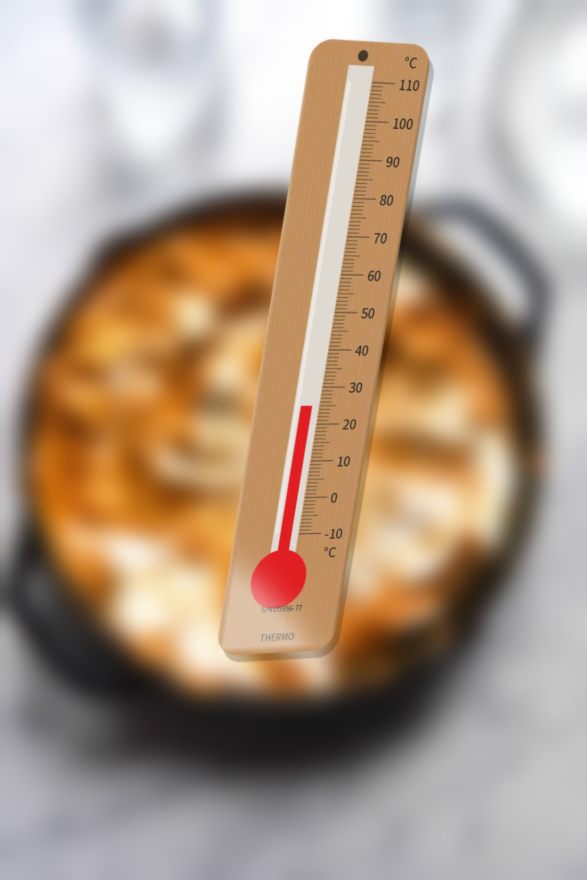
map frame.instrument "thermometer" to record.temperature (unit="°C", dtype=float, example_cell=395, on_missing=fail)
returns 25
